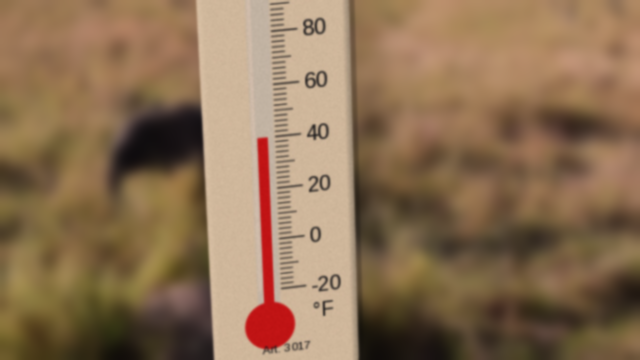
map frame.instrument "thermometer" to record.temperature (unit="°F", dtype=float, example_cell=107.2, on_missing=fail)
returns 40
